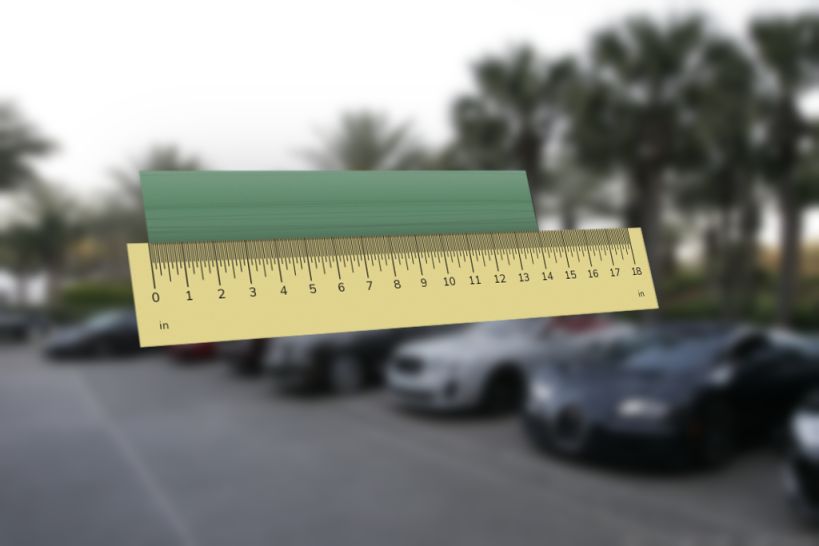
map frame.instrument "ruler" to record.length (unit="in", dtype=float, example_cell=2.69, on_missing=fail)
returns 14
